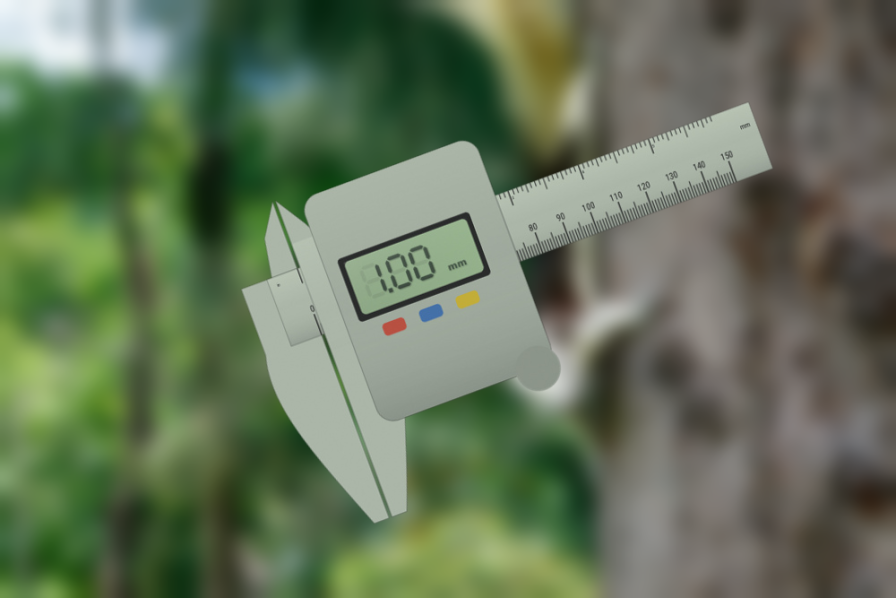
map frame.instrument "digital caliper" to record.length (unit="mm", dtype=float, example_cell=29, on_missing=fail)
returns 1.00
